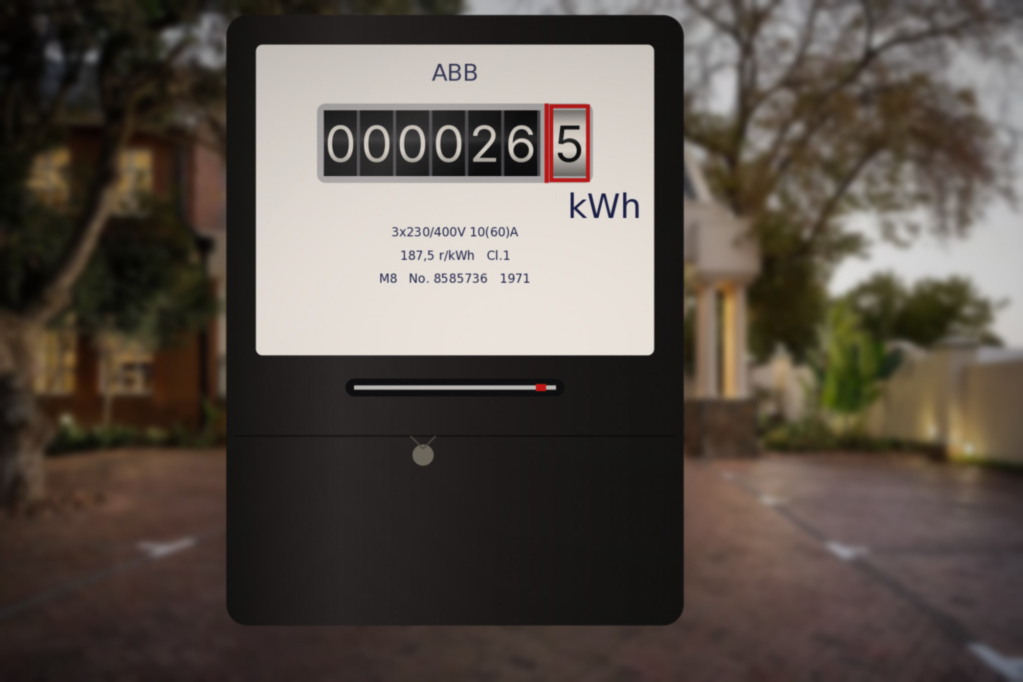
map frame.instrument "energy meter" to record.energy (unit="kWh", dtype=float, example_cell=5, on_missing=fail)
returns 26.5
